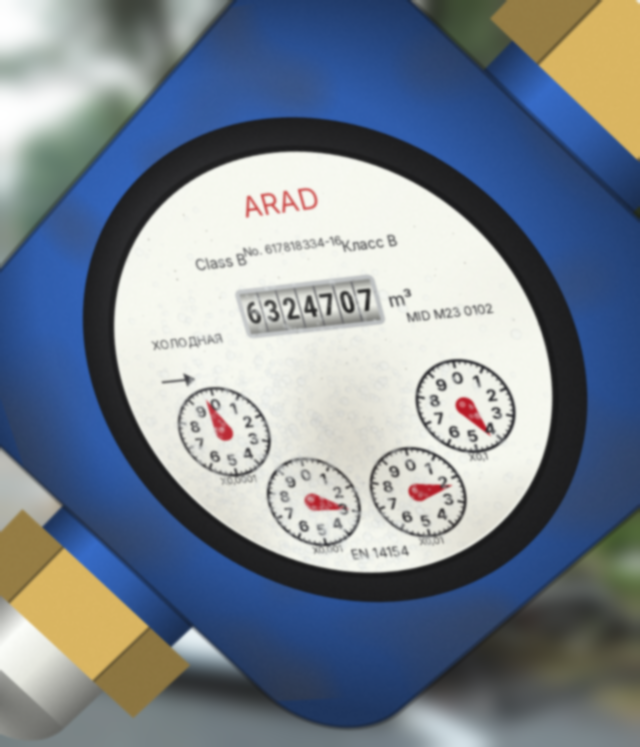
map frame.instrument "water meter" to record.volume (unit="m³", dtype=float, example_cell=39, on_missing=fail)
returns 6324707.4229
